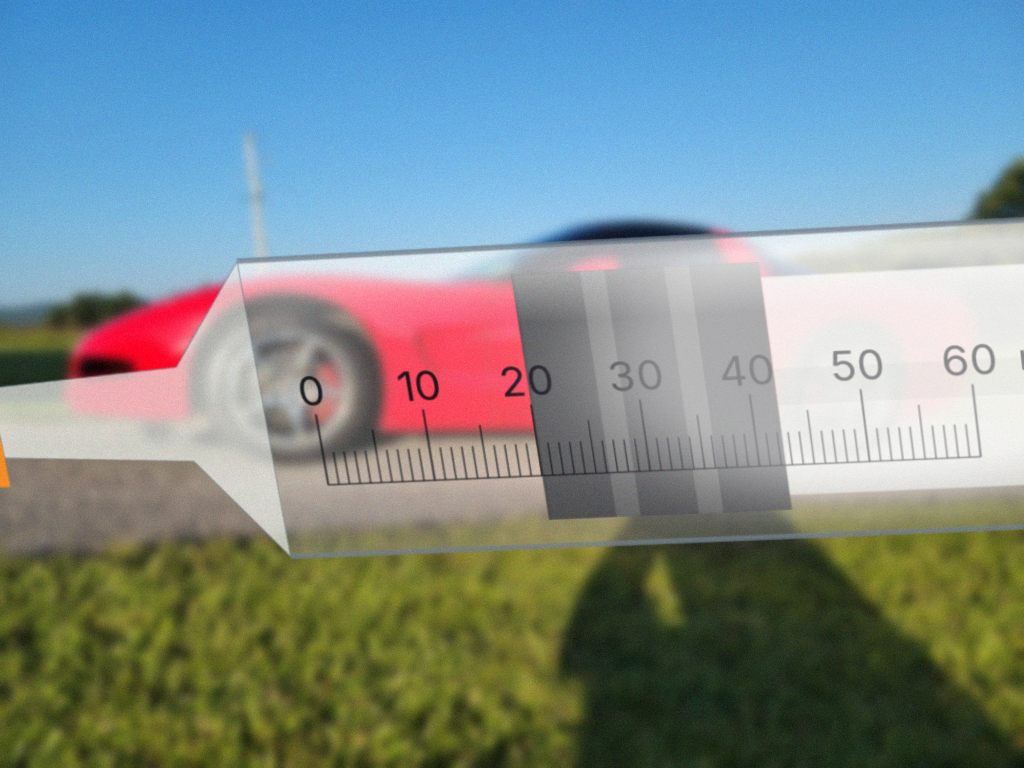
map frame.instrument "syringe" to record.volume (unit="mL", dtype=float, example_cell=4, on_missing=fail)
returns 20
